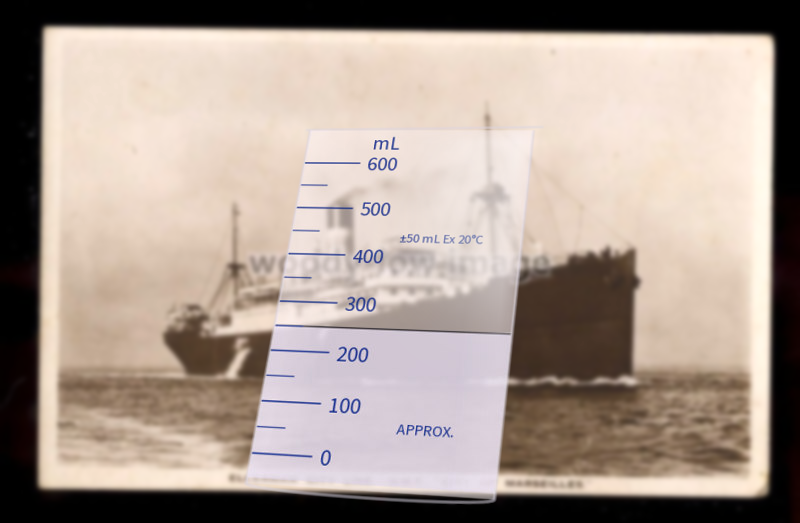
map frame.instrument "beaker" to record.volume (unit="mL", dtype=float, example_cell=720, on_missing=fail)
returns 250
